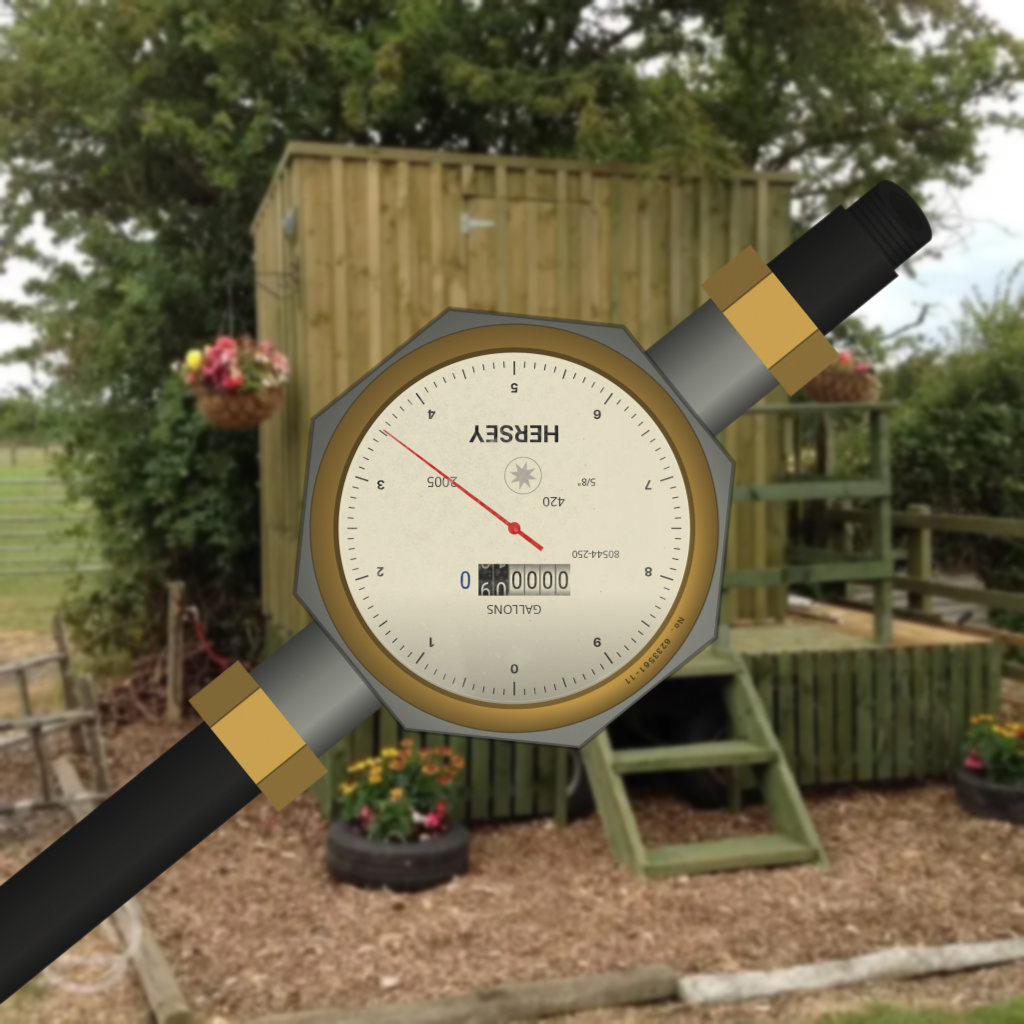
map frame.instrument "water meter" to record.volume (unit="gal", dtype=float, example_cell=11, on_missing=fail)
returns 93.5
